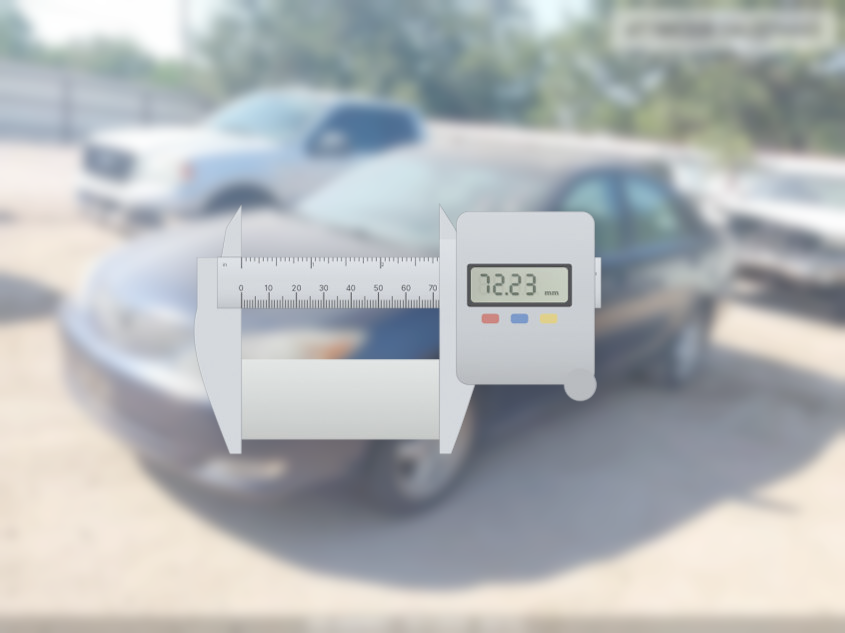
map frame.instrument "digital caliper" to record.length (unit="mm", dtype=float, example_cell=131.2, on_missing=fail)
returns 72.23
